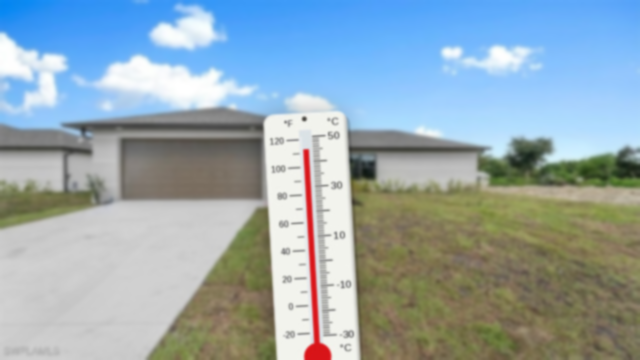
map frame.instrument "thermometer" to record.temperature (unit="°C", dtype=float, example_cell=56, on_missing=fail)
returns 45
